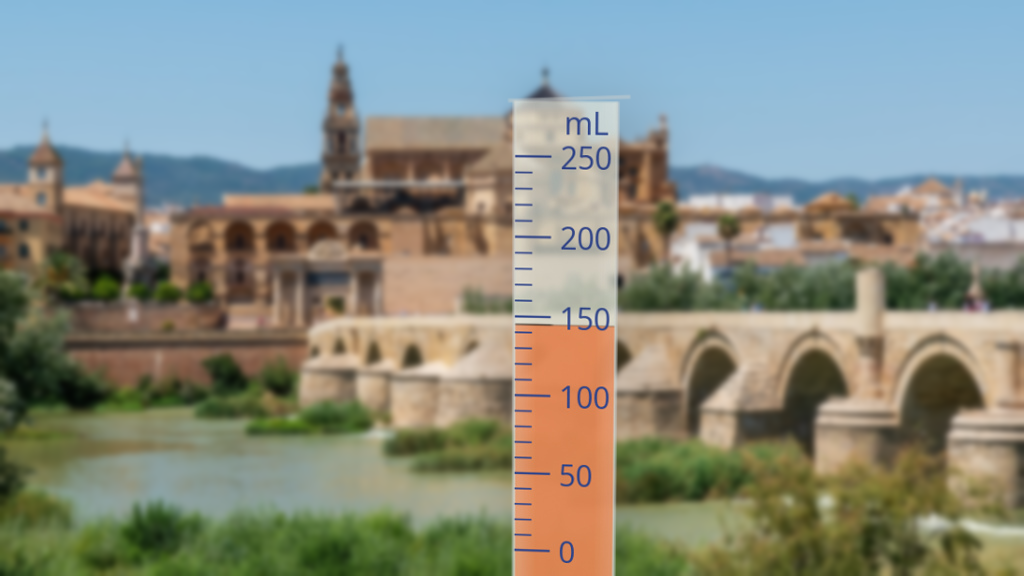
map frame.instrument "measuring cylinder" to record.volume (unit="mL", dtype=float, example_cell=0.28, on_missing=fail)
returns 145
